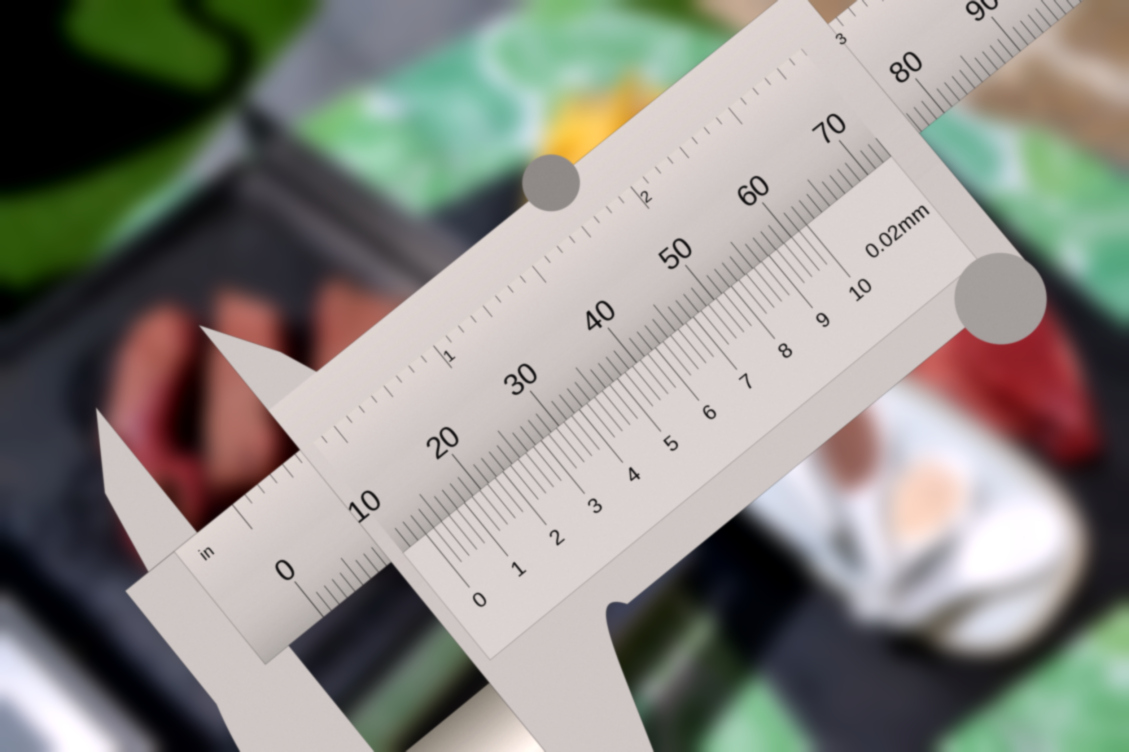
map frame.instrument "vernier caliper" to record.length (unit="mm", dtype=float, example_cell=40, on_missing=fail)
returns 13.0
